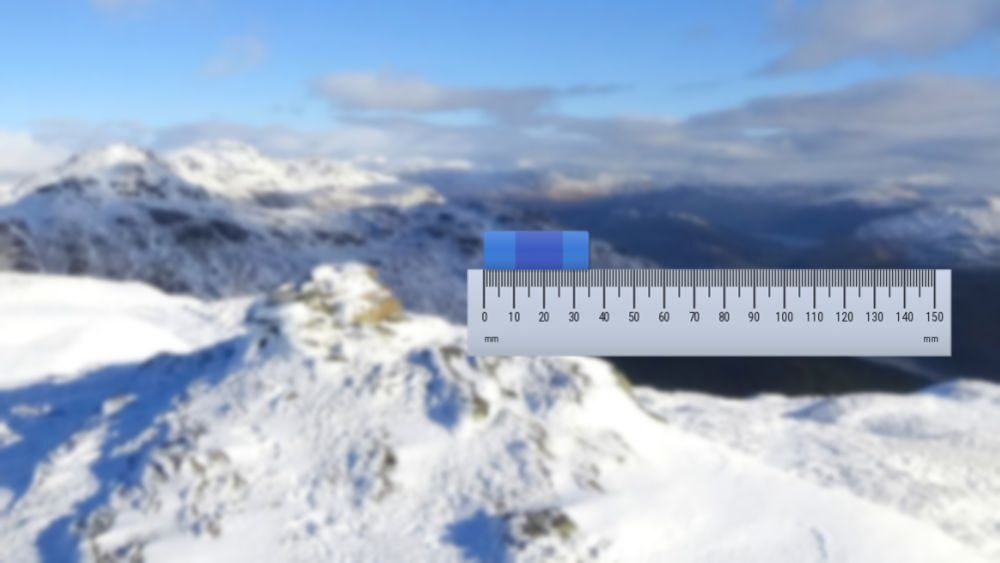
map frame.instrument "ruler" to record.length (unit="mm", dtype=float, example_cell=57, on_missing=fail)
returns 35
